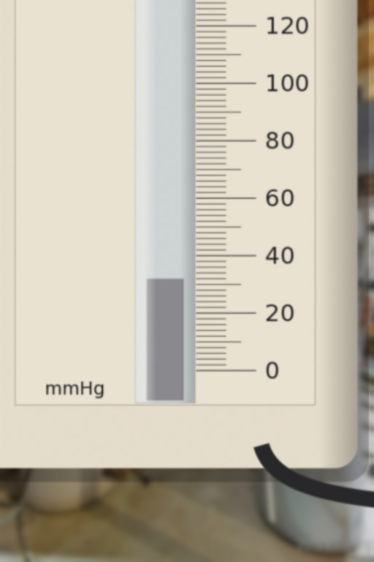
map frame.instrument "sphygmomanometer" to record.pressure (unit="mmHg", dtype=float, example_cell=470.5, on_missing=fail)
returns 32
